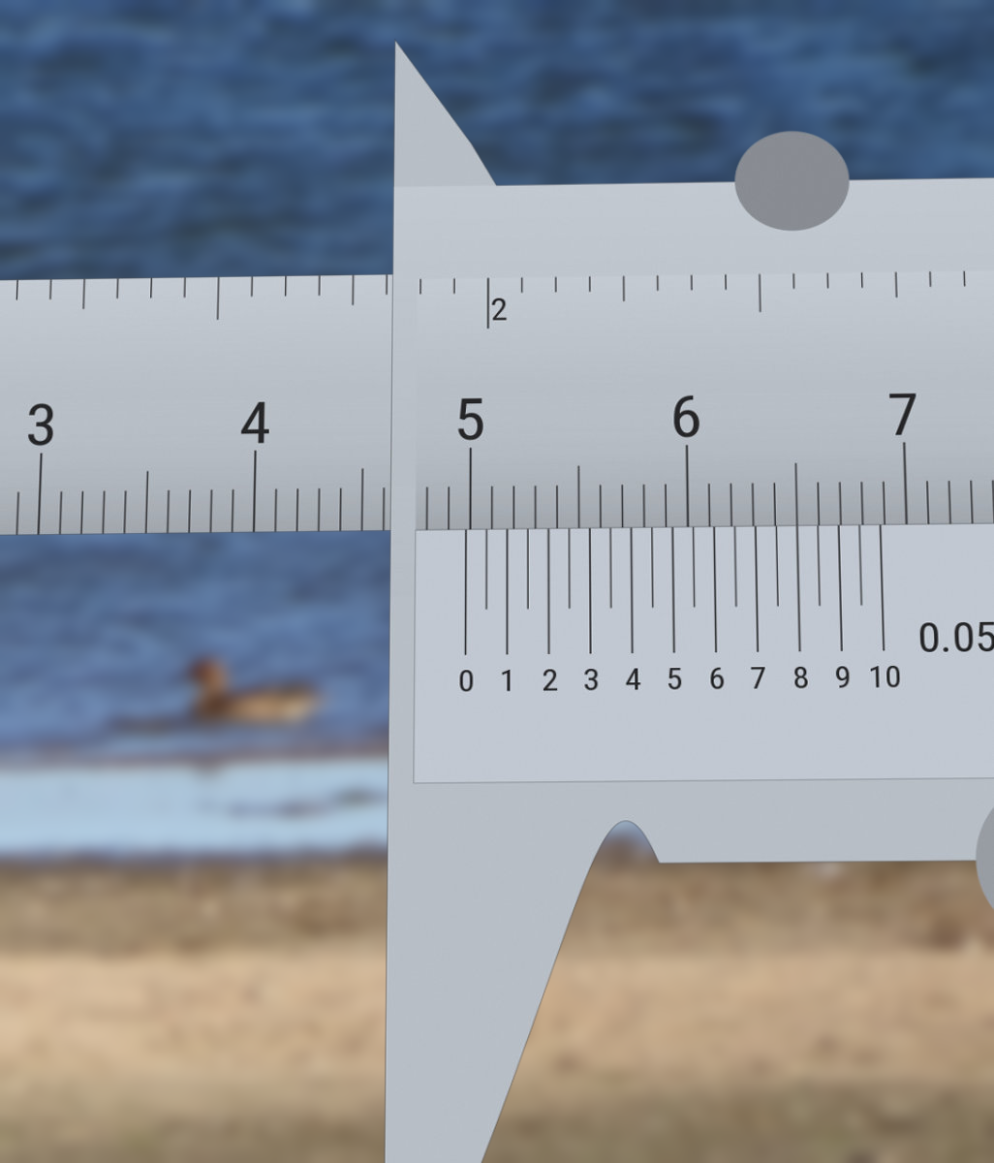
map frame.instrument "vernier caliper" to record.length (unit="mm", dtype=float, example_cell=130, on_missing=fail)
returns 49.80
